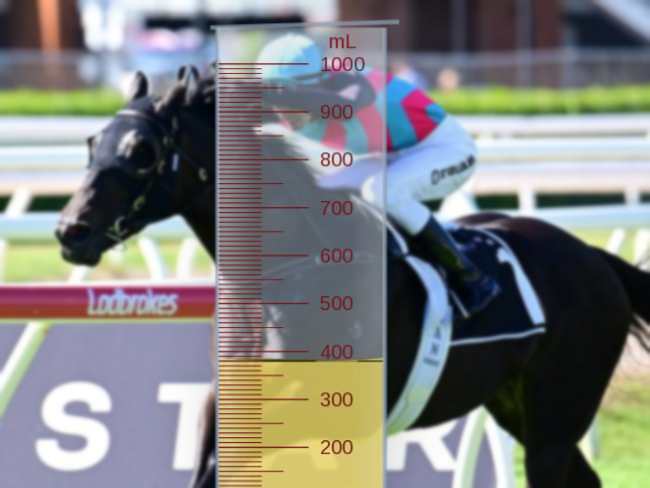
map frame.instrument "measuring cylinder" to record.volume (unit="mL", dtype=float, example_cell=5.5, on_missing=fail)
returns 380
